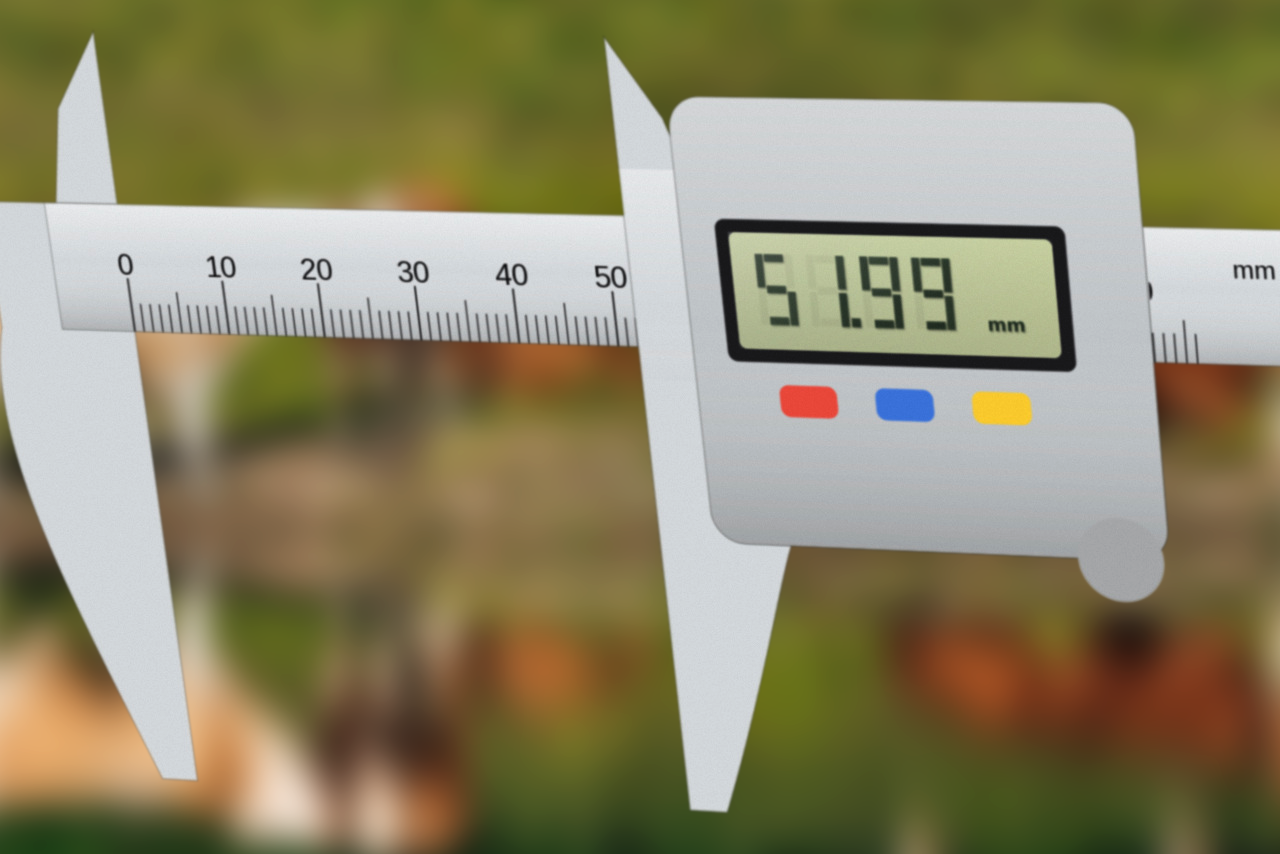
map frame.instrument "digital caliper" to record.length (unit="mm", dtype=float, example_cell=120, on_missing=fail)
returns 51.99
